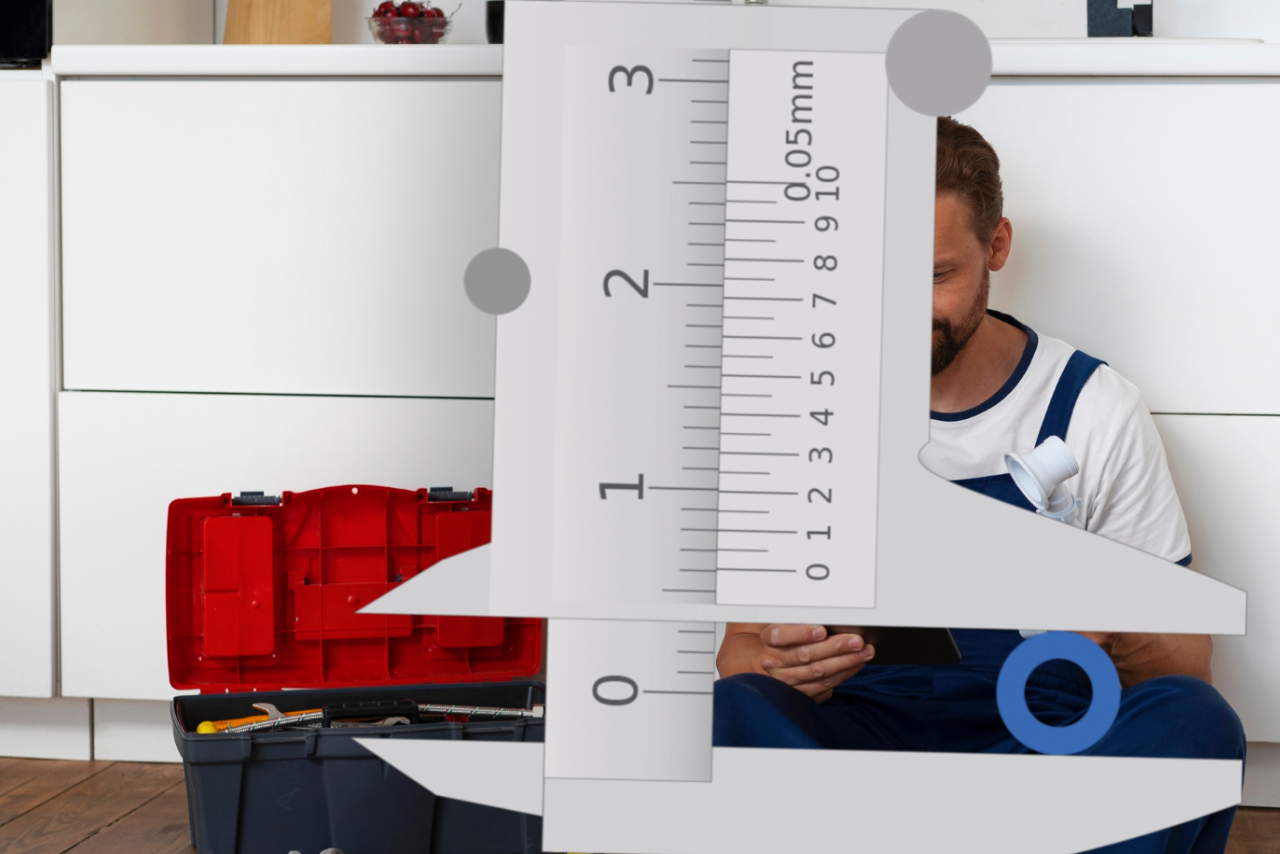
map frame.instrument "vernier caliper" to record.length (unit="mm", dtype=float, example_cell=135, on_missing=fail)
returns 6.1
